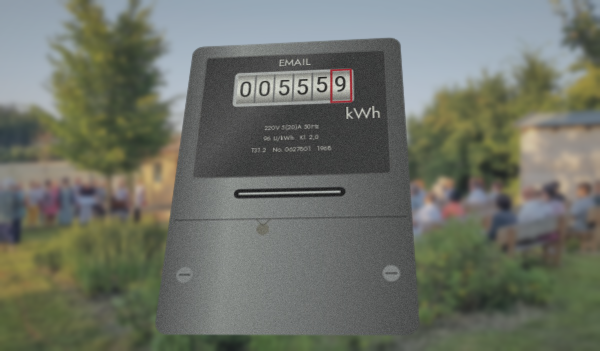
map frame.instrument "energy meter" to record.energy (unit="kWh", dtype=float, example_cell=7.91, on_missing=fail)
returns 555.9
